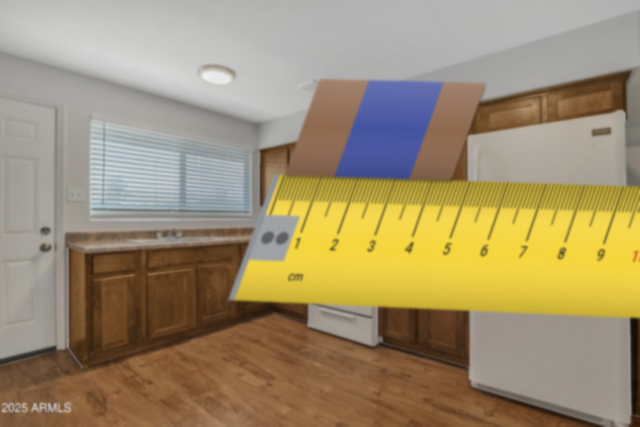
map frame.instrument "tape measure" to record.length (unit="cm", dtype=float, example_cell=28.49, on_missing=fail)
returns 4.5
